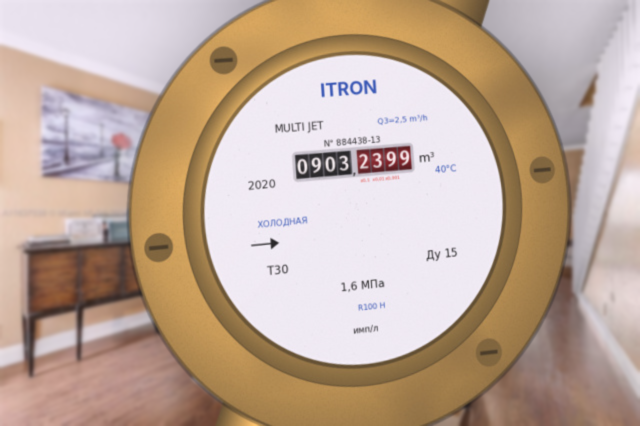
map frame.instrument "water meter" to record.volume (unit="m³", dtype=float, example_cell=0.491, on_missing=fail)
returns 903.2399
